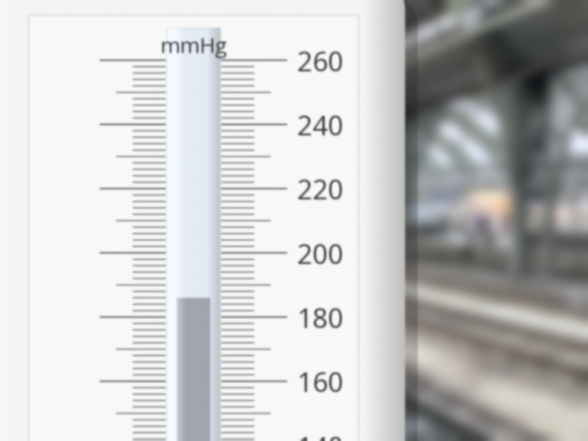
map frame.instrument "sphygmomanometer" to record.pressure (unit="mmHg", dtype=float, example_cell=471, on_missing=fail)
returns 186
